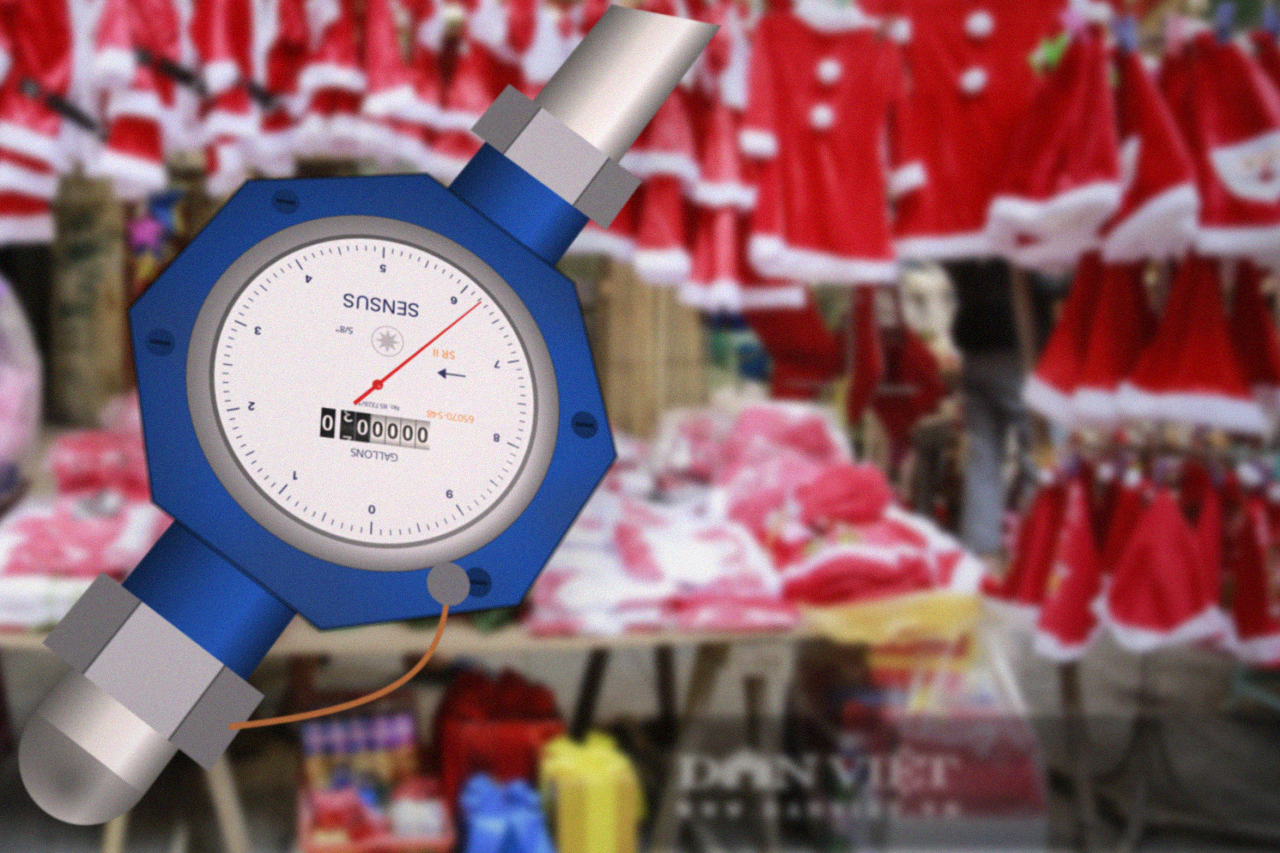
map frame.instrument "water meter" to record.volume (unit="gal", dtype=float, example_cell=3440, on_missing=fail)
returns 26.2
